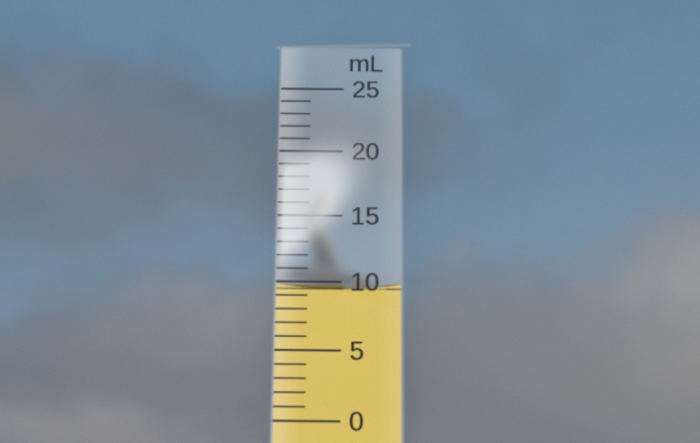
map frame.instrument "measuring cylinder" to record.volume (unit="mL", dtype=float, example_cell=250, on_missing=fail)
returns 9.5
